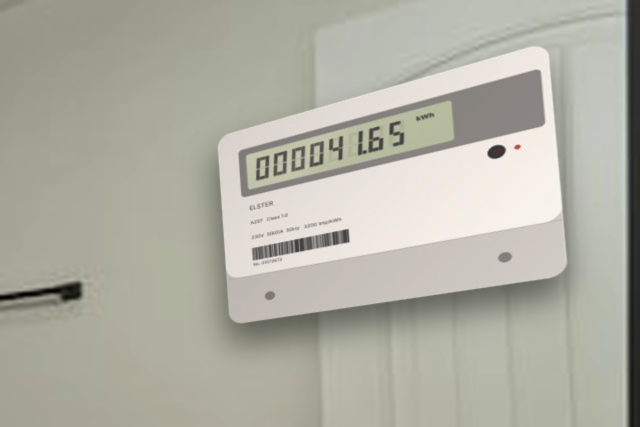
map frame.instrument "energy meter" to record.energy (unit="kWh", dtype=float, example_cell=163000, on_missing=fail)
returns 41.65
